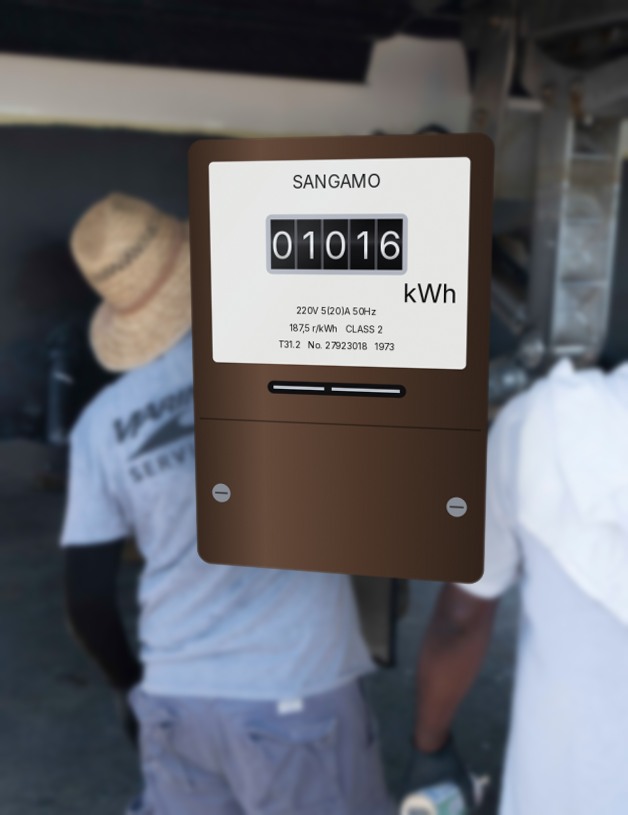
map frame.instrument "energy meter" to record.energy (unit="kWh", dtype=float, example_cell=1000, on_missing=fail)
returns 1016
